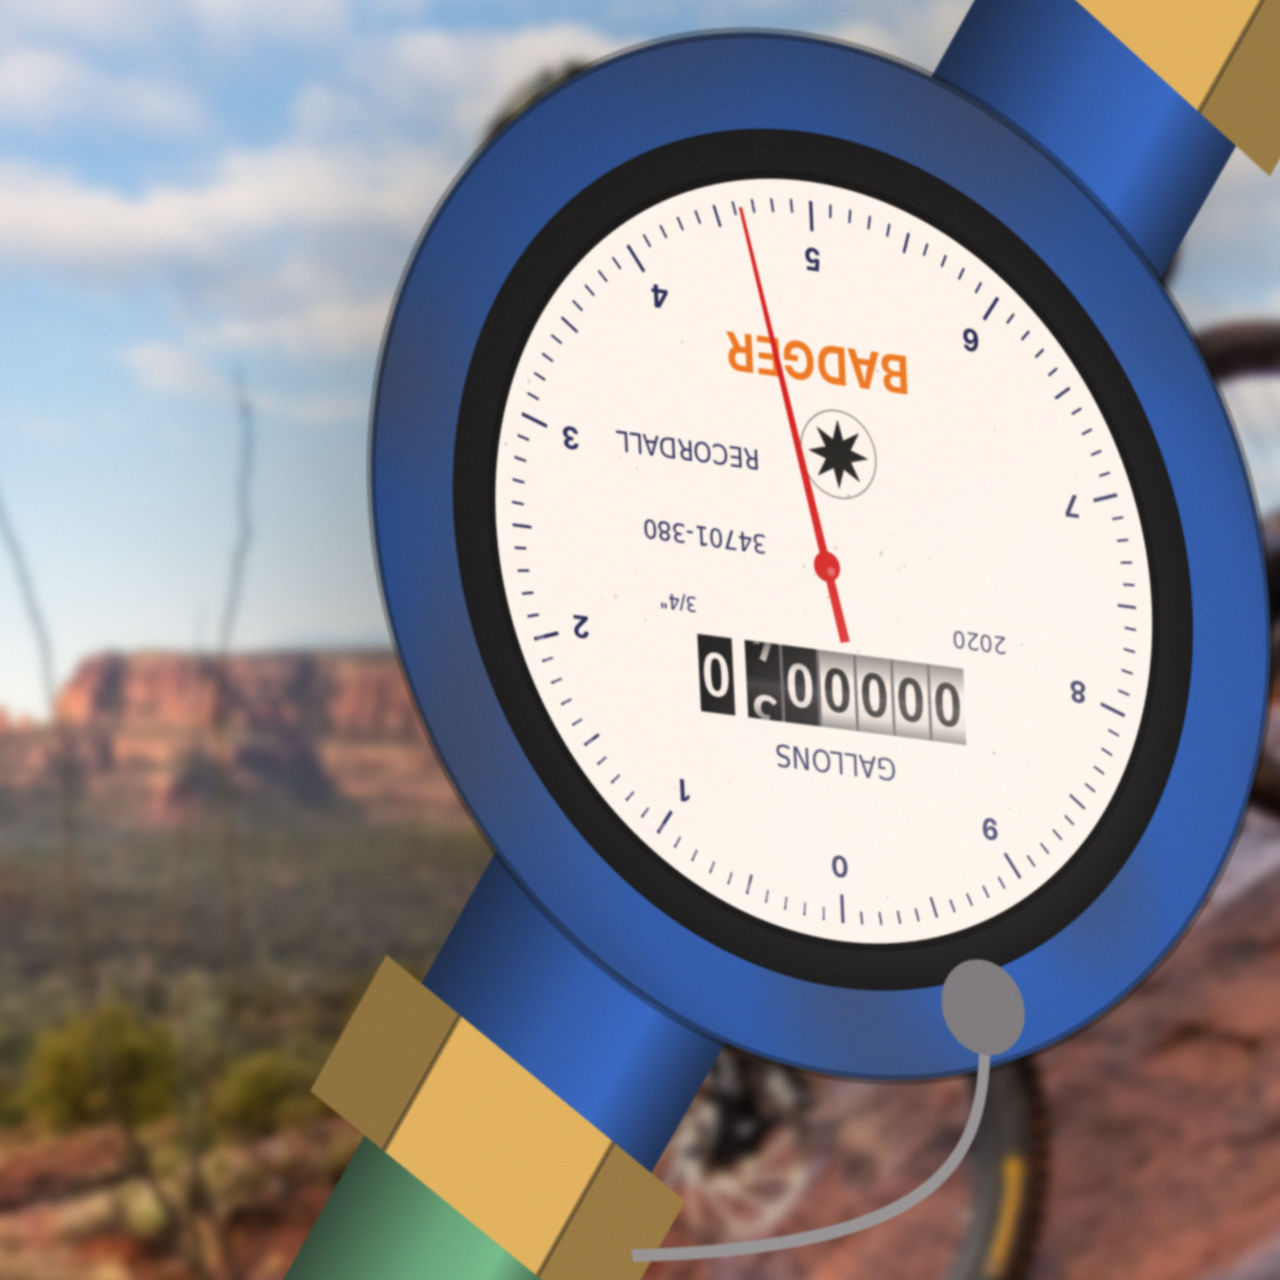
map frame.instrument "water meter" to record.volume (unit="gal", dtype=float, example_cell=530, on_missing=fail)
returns 34.6
